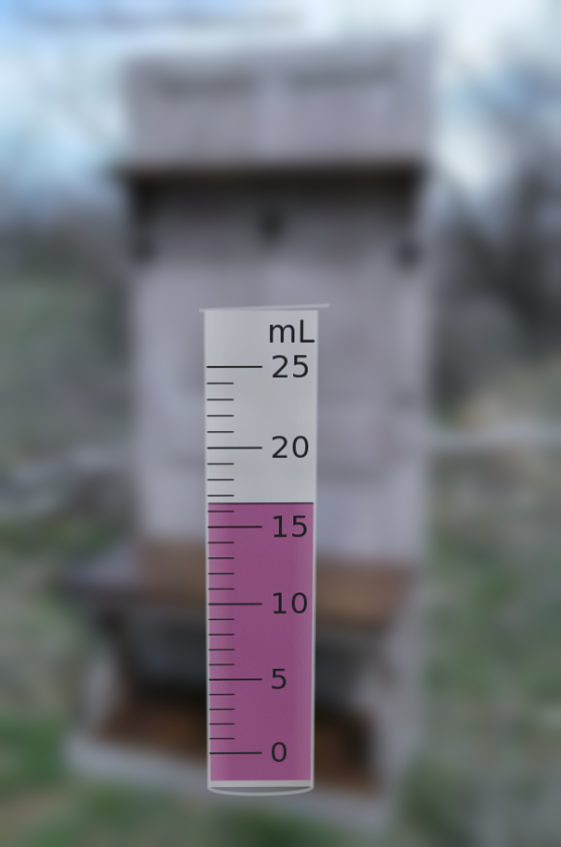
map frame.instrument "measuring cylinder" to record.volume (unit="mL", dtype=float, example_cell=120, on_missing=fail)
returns 16.5
